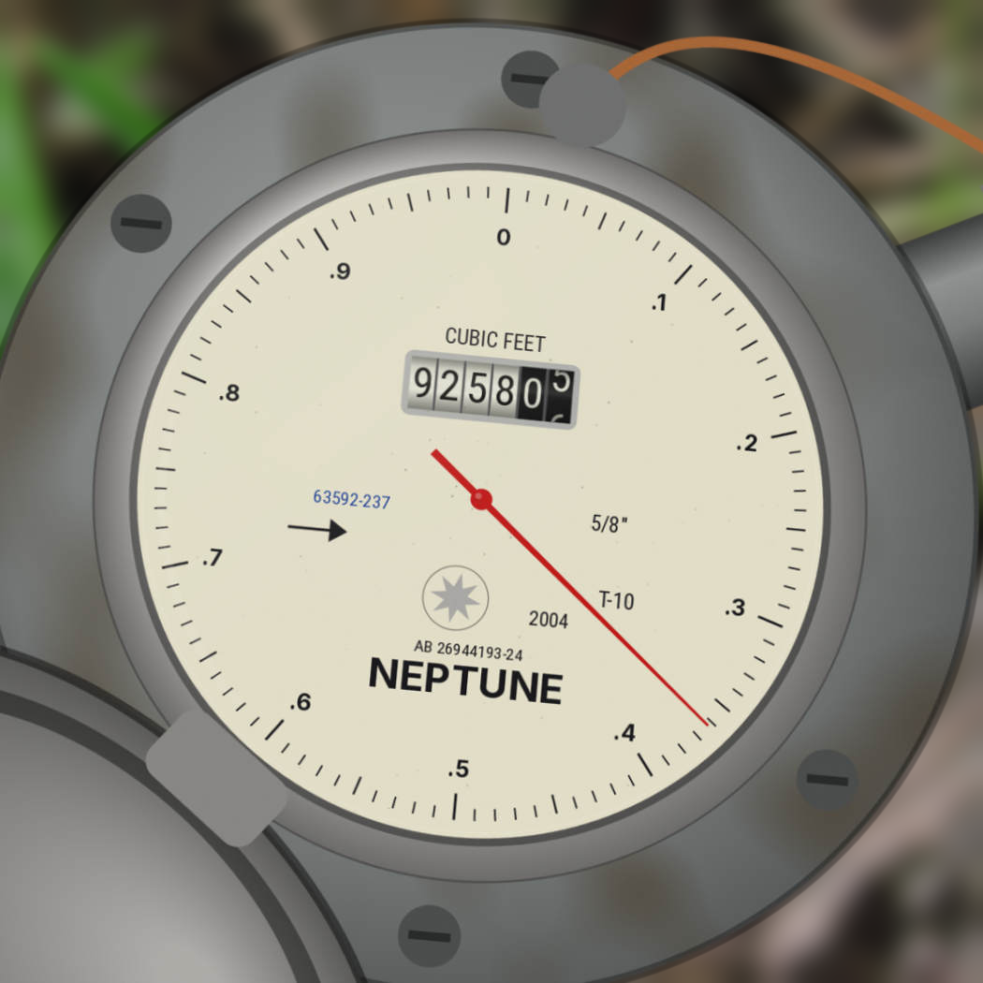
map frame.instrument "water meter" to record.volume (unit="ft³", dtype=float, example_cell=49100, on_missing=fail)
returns 925805.36
